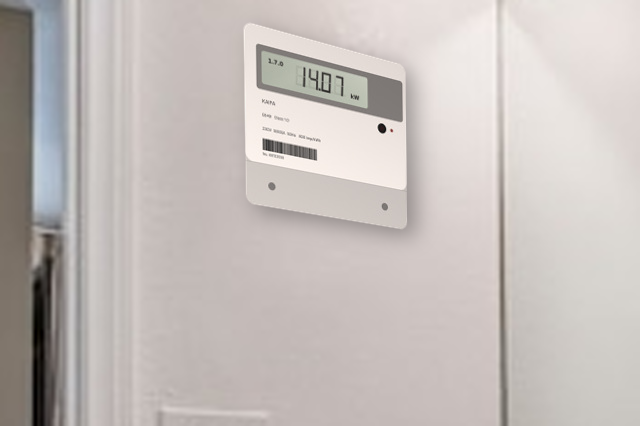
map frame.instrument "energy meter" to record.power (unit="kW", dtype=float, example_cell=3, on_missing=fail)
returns 14.07
